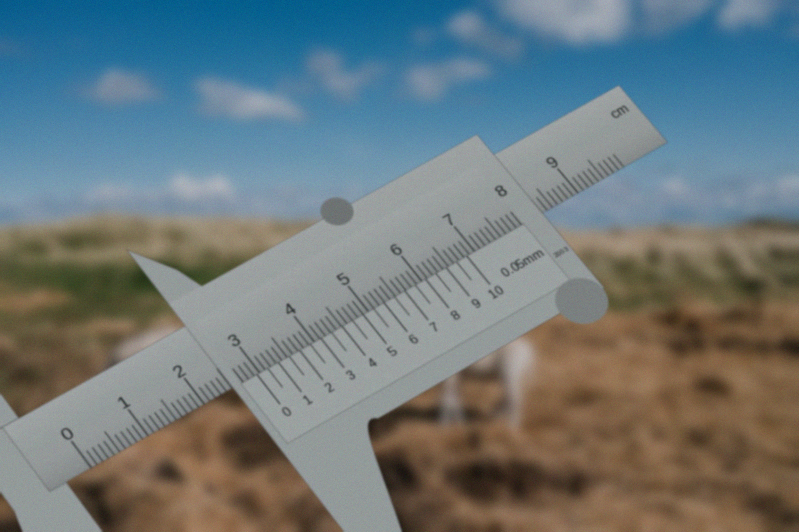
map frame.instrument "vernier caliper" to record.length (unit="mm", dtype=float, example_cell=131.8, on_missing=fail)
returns 29.5
